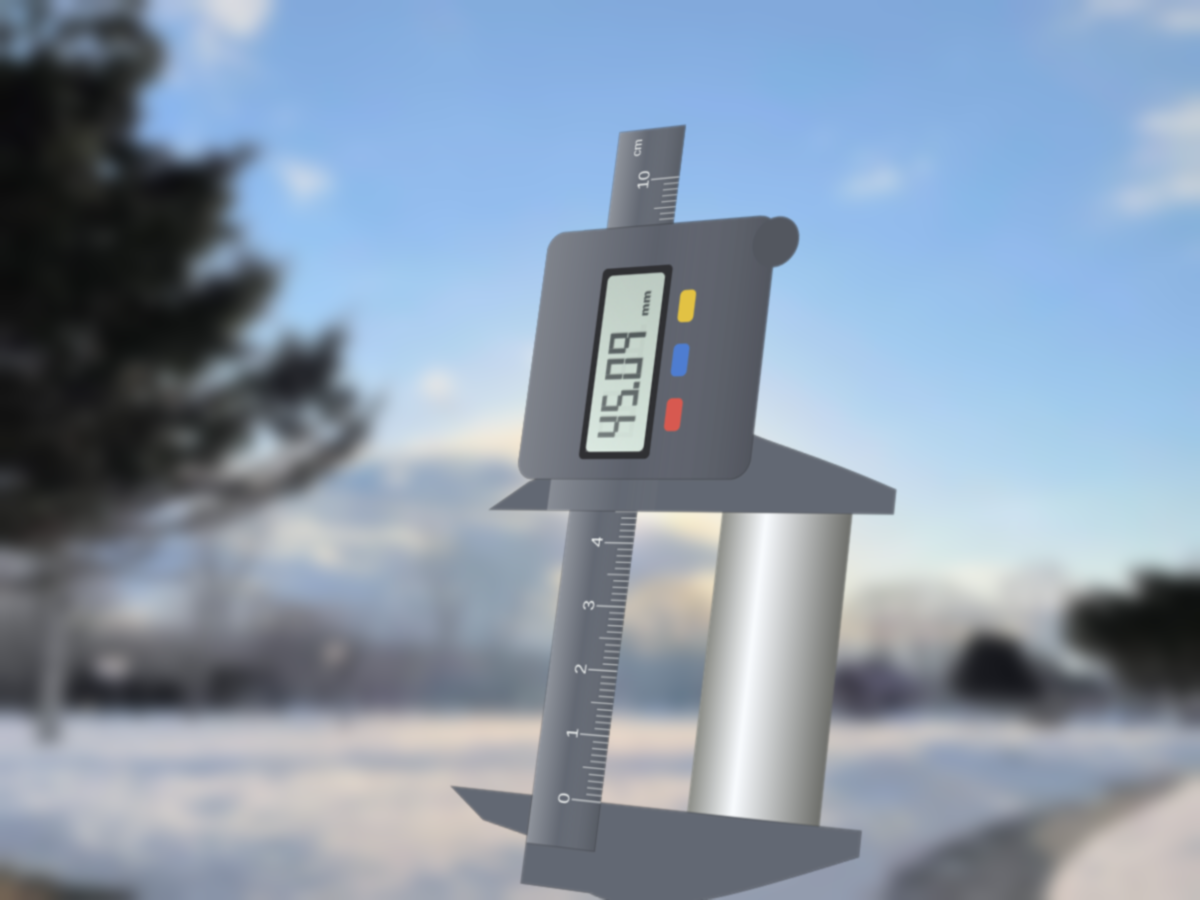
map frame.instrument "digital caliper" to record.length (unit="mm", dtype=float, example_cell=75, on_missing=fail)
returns 45.09
